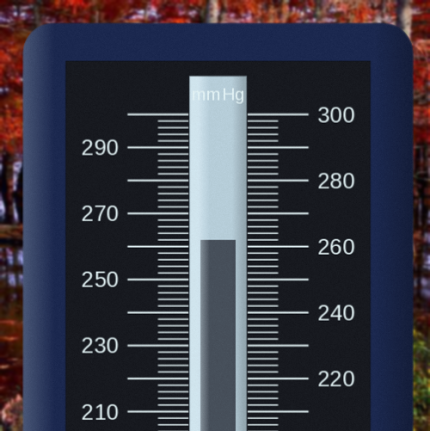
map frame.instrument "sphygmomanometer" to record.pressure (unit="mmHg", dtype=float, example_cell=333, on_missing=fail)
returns 262
